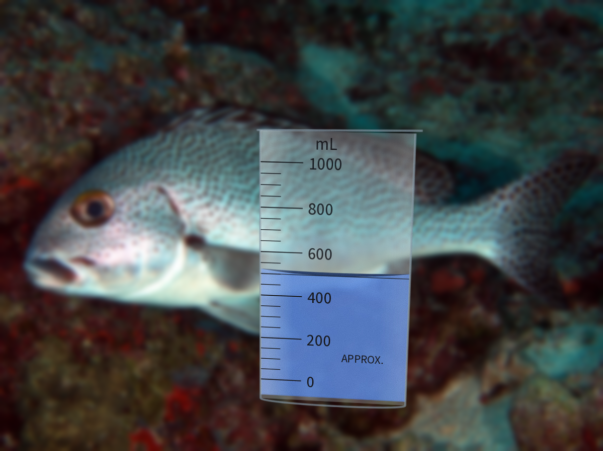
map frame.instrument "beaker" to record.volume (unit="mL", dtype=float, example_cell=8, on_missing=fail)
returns 500
